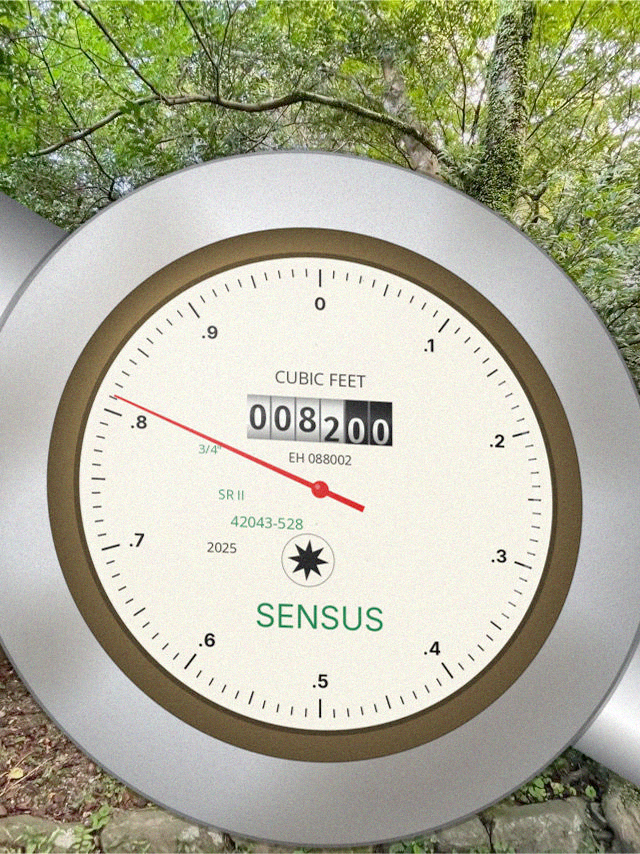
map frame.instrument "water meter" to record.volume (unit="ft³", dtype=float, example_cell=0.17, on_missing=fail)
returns 8199.81
